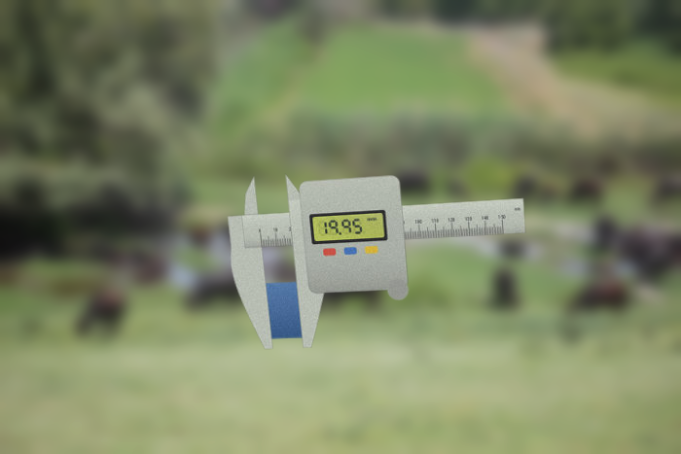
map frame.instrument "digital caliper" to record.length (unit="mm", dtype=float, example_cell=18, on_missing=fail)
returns 19.95
